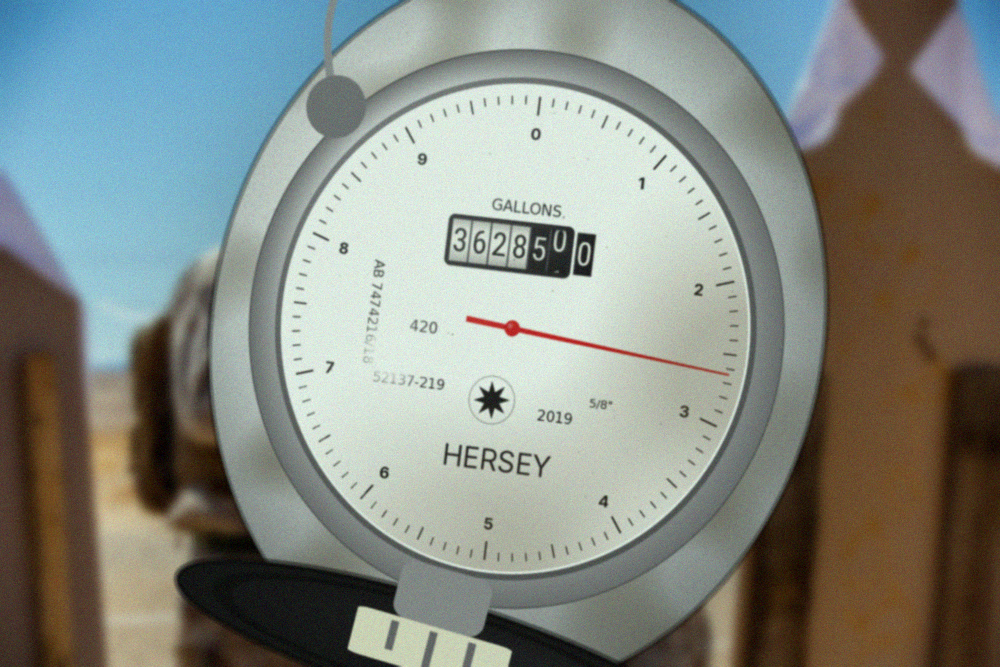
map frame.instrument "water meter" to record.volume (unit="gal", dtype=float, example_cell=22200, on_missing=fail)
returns 3628502.6
